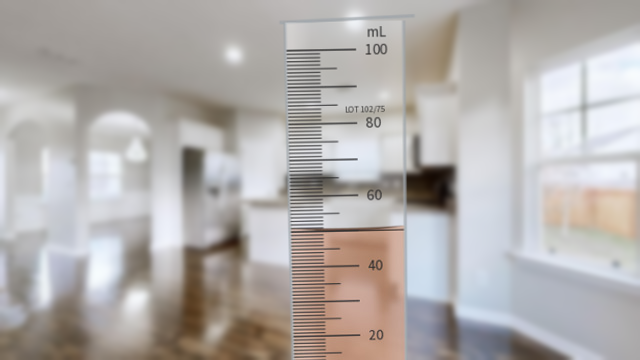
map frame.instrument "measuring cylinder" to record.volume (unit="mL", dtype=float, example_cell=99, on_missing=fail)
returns 50
